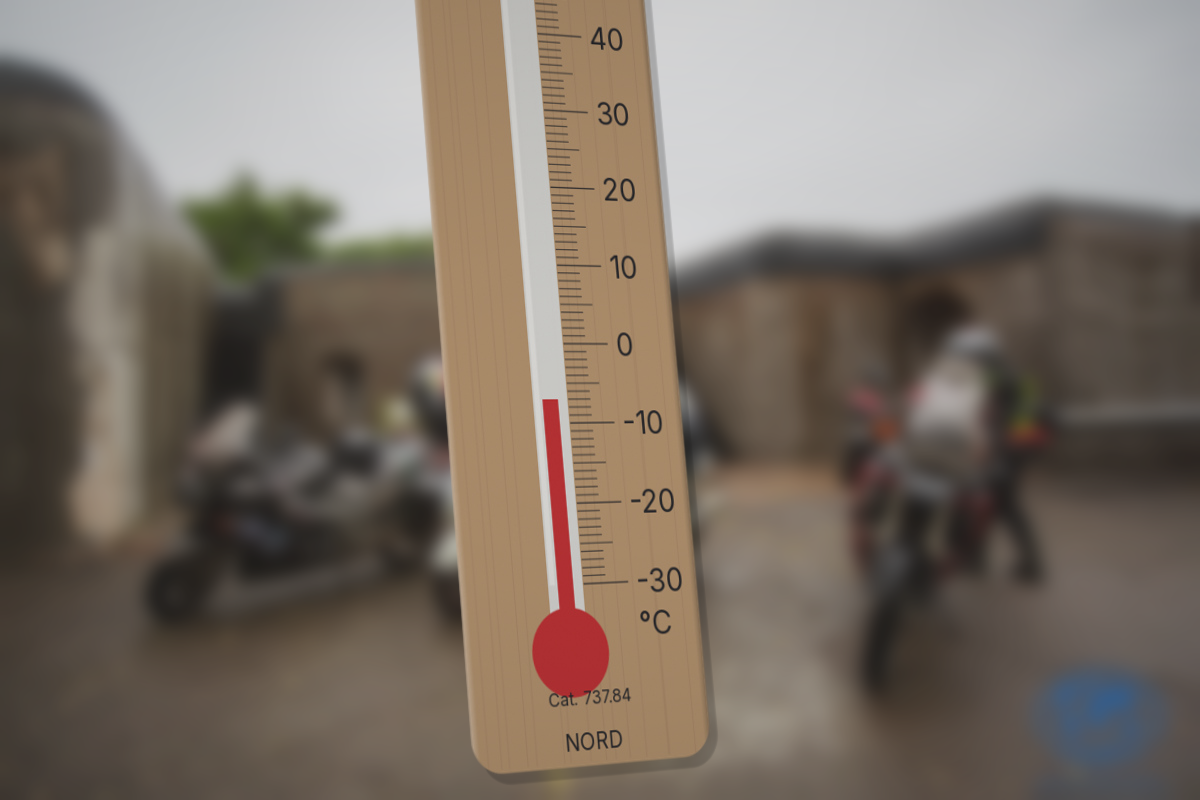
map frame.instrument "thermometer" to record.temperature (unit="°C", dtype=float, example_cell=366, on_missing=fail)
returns -7
